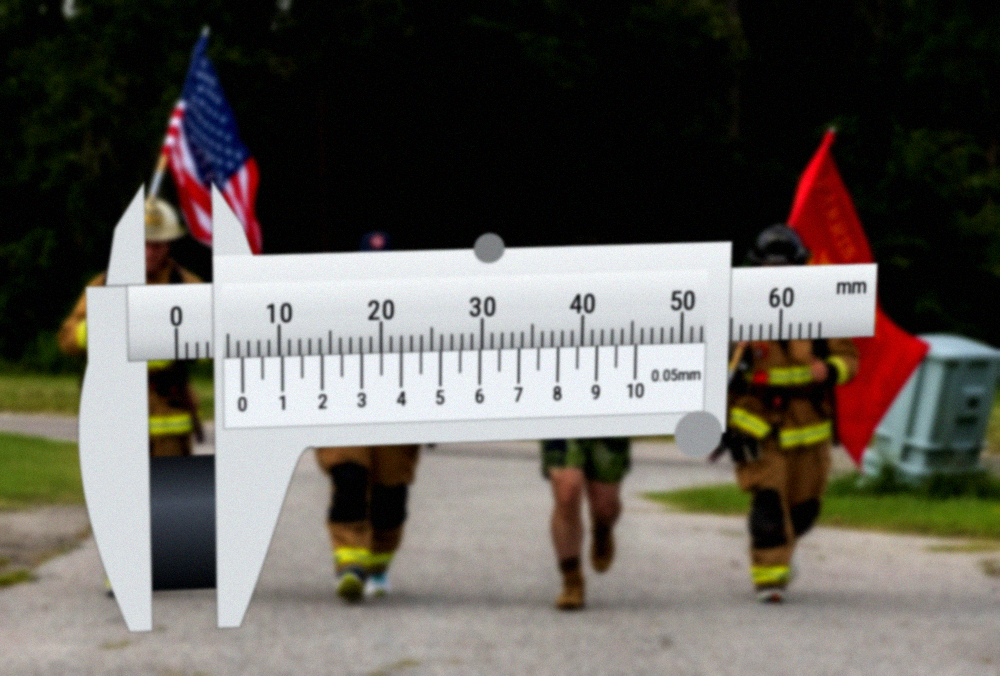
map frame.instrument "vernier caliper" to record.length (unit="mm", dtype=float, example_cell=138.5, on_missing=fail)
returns 6.4
